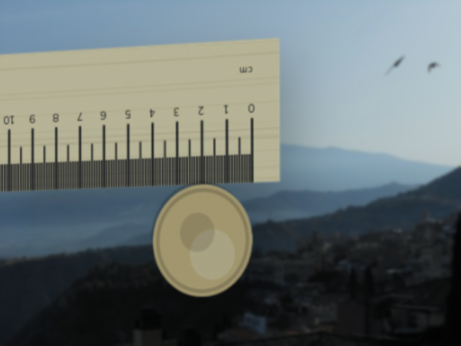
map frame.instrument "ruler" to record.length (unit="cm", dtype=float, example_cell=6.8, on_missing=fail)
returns 4
